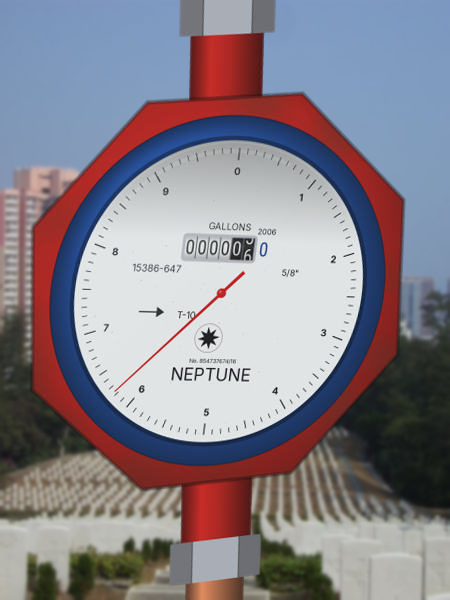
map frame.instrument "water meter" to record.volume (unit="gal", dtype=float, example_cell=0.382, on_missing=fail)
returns 56.2
